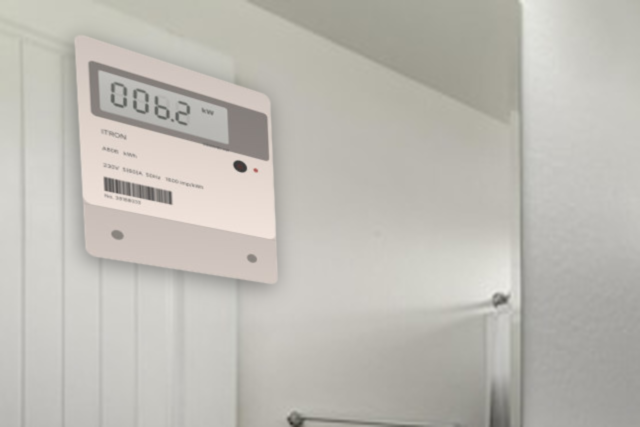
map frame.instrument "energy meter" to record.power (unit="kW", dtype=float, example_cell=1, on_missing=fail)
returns 6.2
